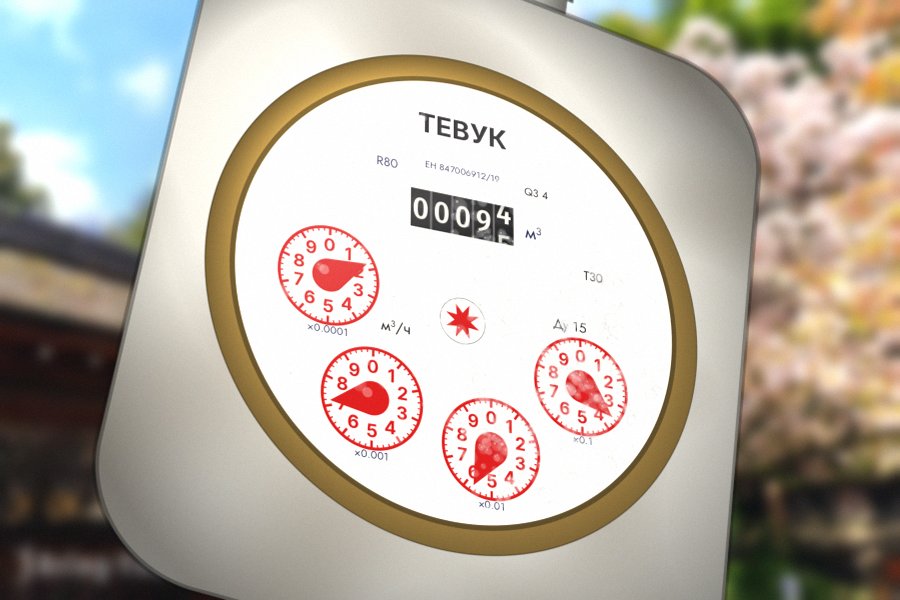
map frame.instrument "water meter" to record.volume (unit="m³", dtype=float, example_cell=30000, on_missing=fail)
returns 94.3571
